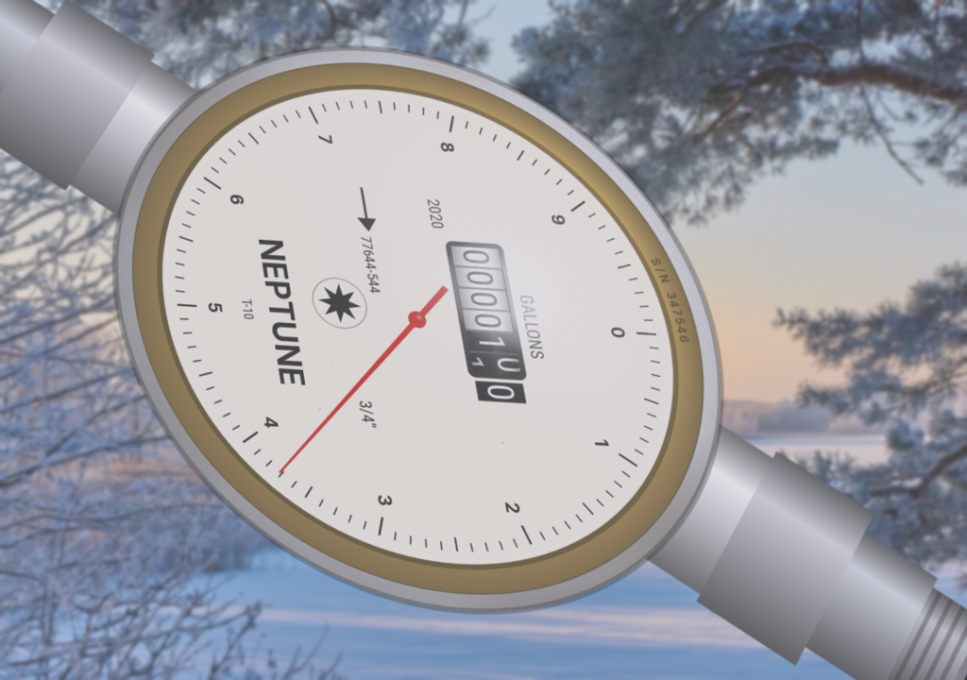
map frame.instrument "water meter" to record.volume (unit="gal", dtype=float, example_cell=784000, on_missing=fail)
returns 103.7
